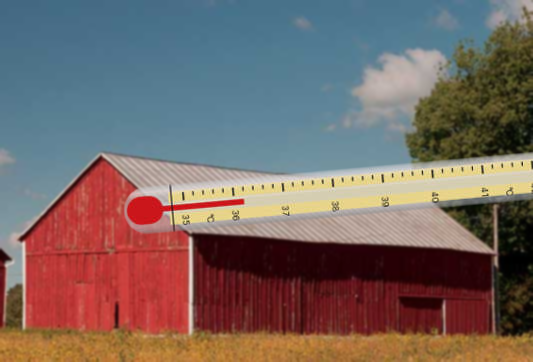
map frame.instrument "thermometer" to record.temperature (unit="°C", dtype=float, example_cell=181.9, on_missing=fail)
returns 36.2
